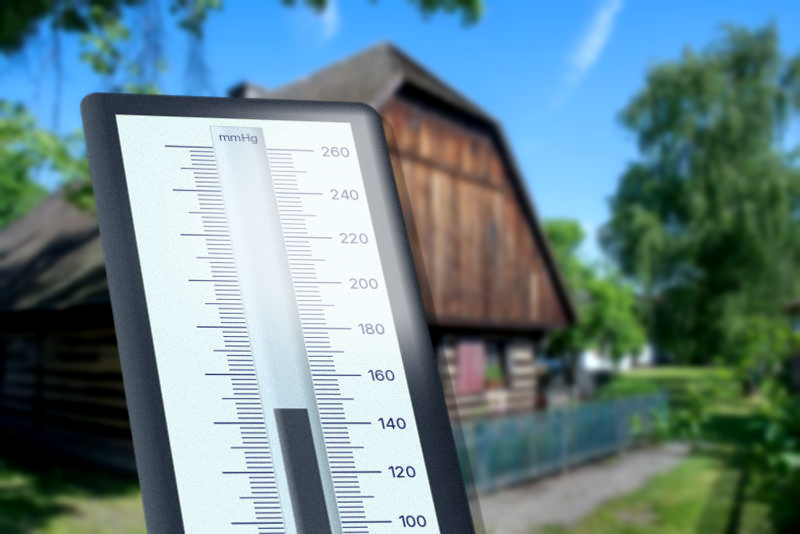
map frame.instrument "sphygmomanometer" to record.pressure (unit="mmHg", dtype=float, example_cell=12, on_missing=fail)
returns 146
